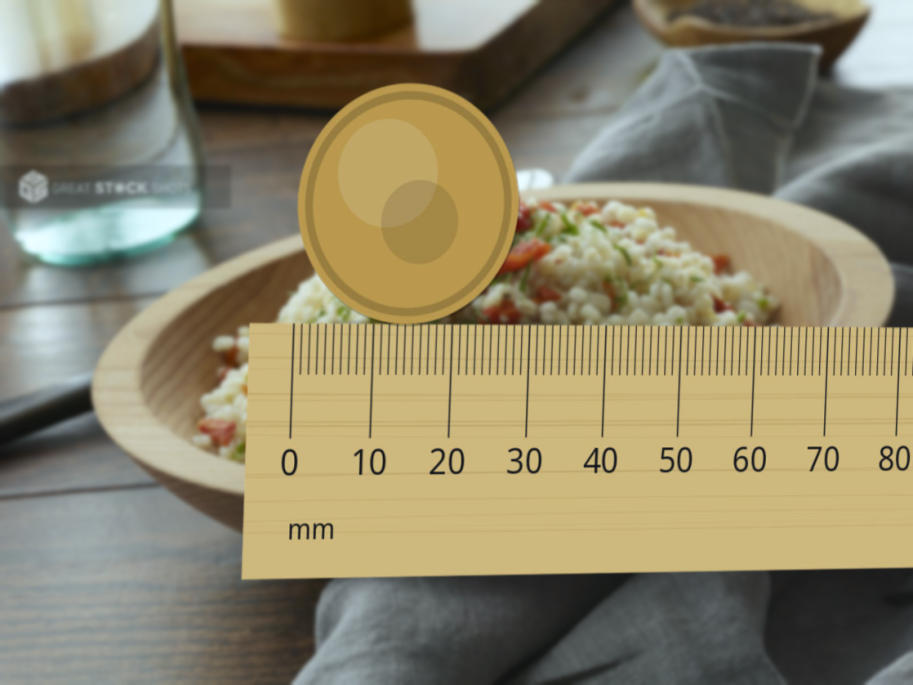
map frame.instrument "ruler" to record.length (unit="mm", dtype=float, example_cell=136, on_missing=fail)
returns 28
